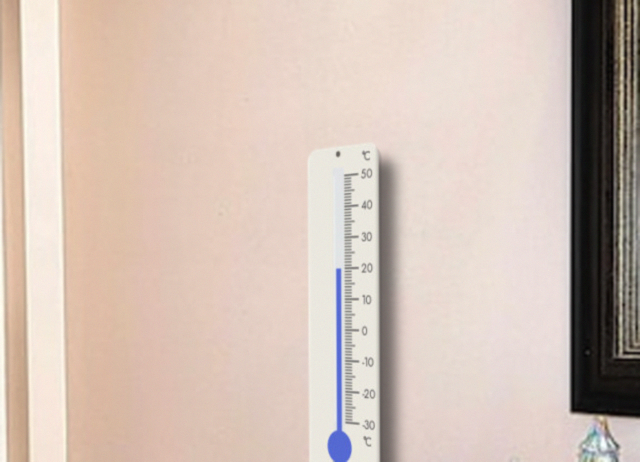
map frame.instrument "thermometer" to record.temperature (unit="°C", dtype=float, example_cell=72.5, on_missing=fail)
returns 20
